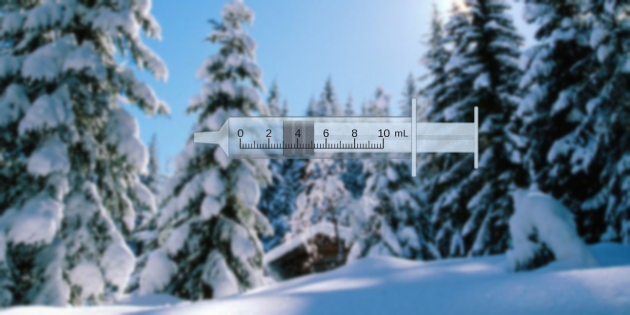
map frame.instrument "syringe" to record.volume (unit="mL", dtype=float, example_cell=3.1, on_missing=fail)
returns 3
